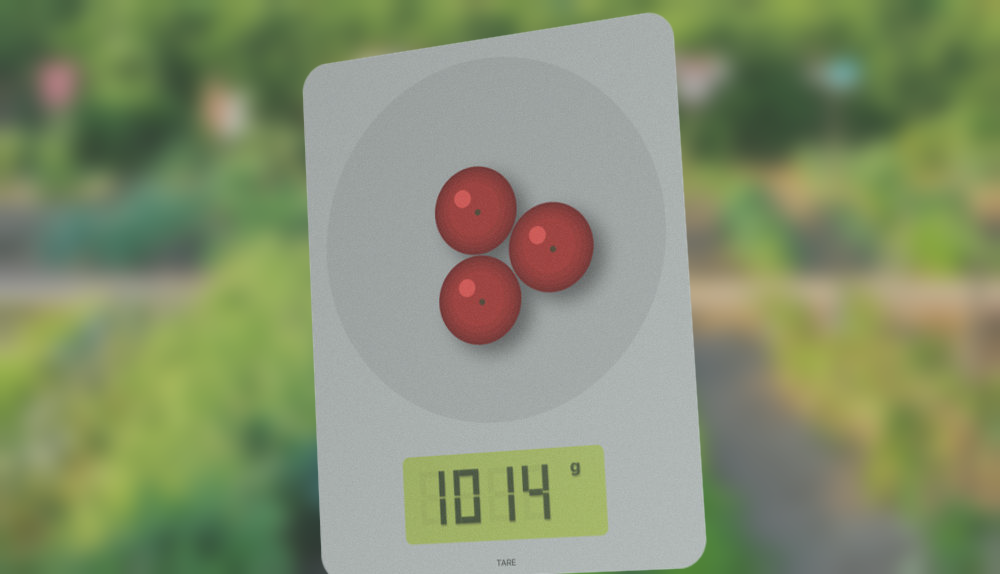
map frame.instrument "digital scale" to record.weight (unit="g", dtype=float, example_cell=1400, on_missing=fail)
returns 1014
